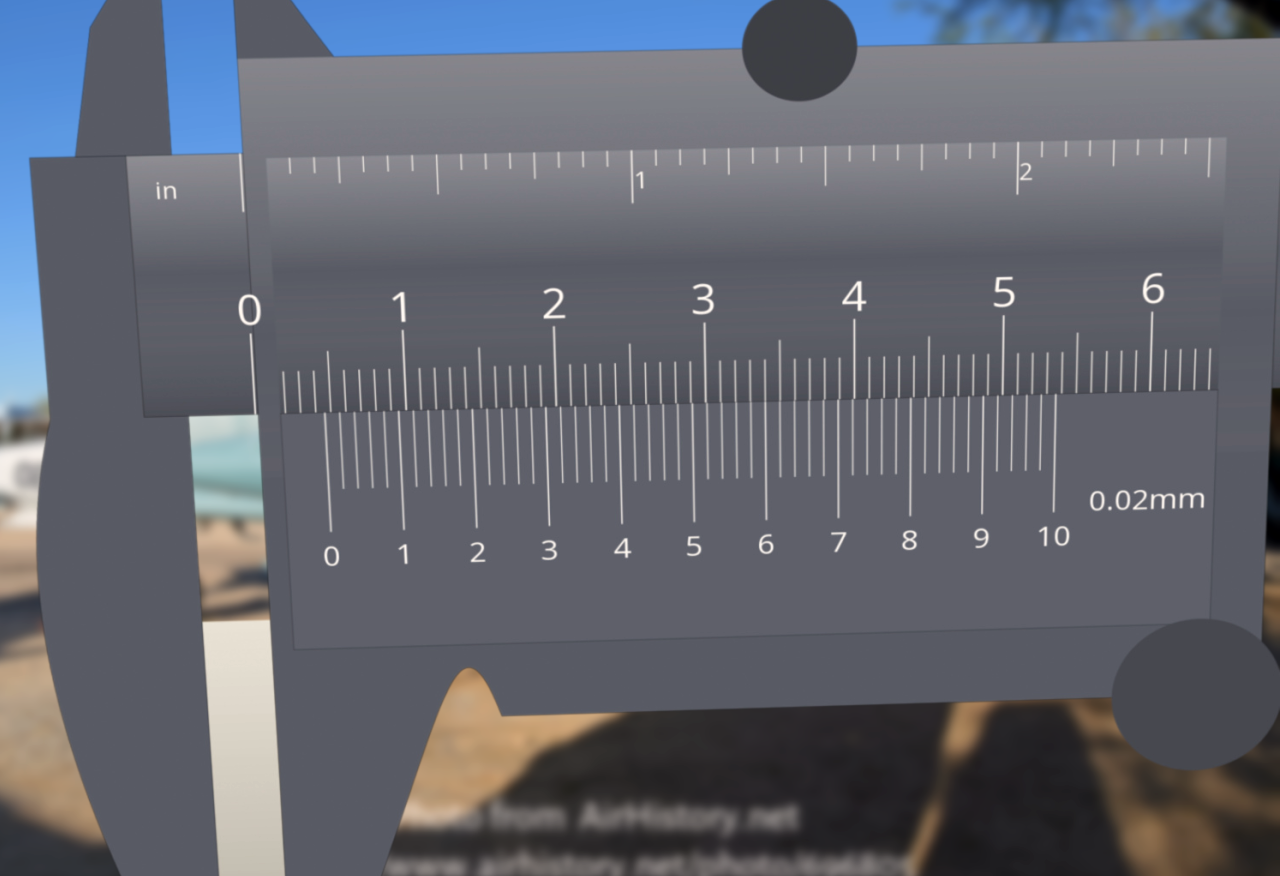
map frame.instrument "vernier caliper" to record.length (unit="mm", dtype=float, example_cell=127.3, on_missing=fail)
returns 4.6
